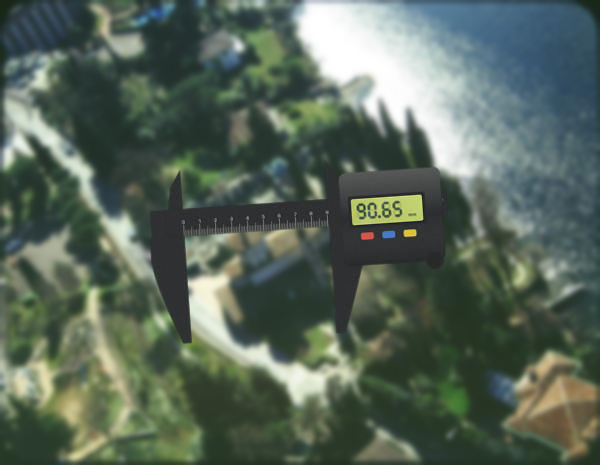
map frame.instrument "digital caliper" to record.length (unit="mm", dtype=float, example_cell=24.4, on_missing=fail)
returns 90.65
